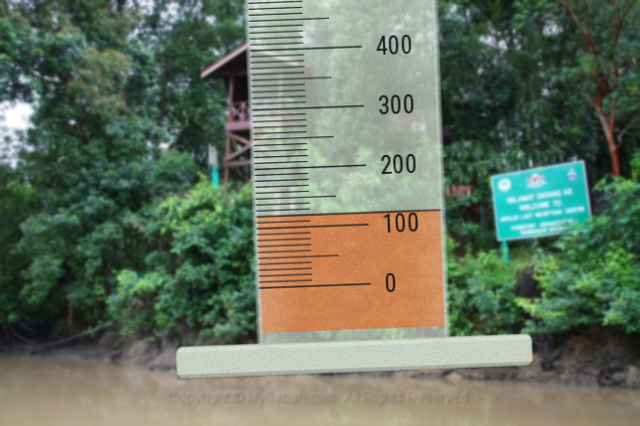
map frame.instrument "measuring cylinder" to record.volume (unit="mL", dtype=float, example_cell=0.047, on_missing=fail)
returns 120
